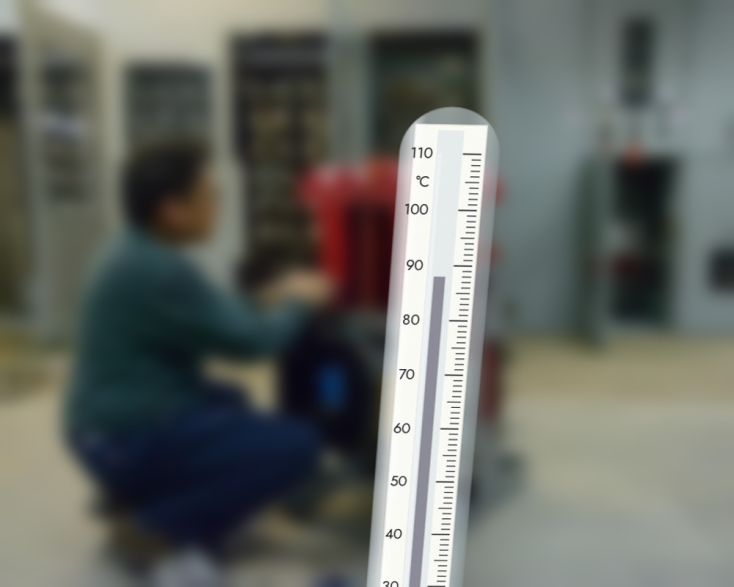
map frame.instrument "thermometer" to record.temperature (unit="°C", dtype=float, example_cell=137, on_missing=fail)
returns 88
